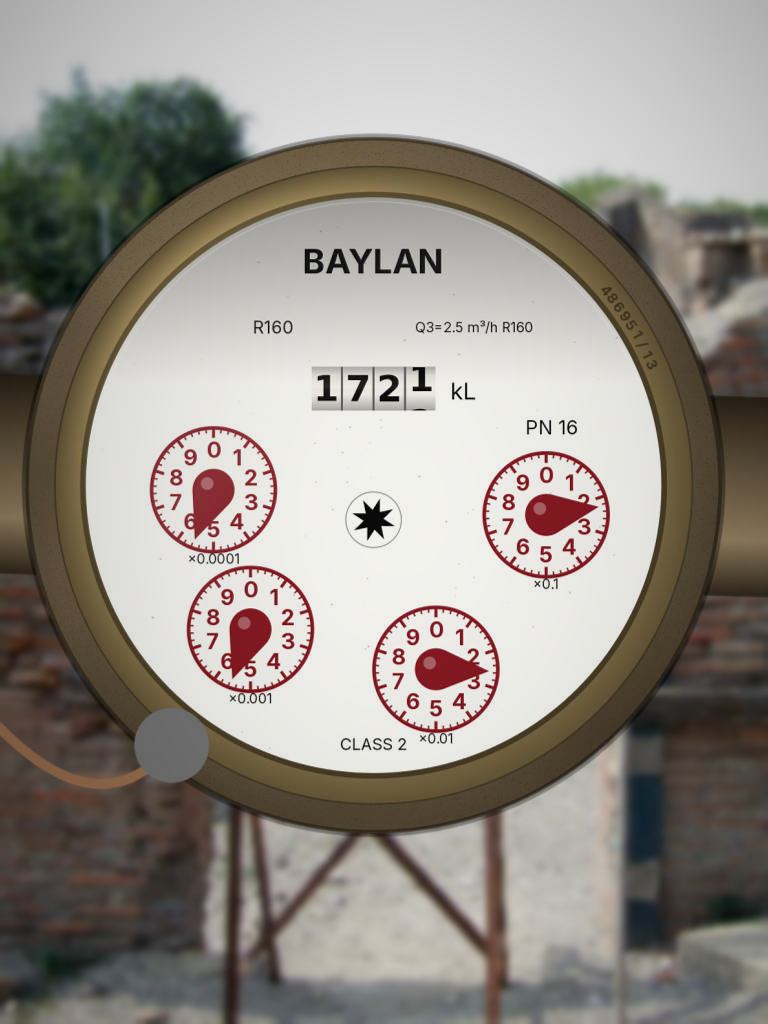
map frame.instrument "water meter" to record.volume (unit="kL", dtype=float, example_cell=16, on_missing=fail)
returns 1721.2255
